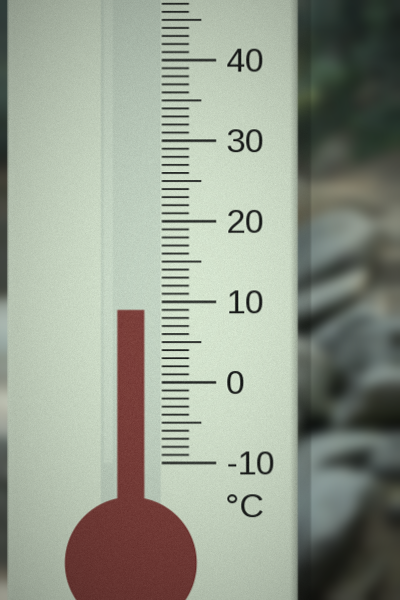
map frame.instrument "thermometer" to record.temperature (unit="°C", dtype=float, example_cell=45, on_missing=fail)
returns 9
